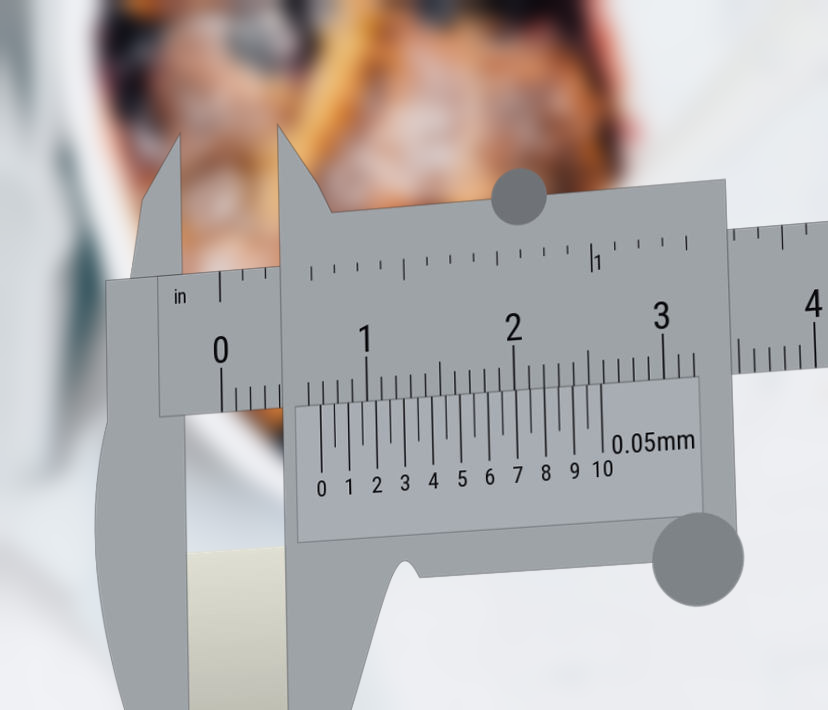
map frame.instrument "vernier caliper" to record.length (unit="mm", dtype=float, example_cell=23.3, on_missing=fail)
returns 6.8
